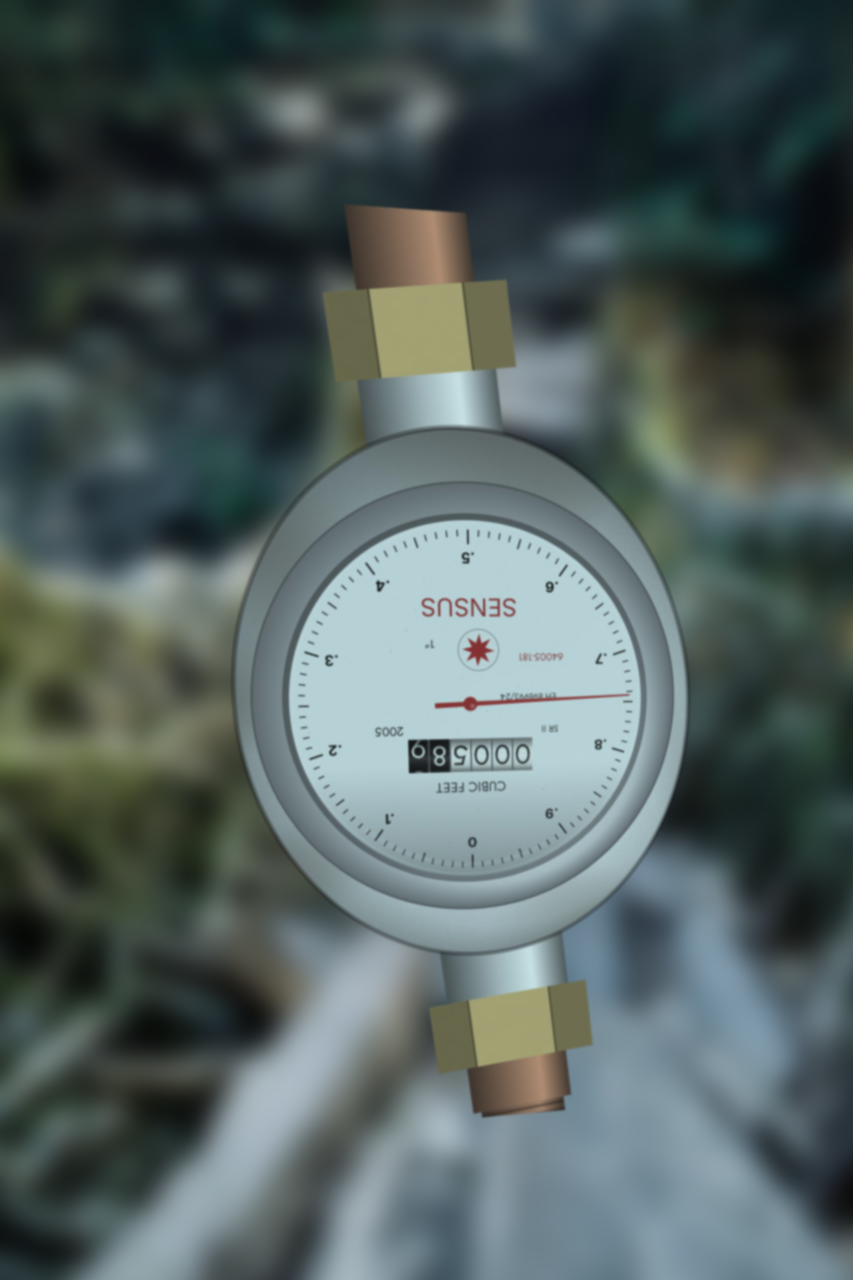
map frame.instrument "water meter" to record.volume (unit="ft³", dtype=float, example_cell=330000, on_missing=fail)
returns 588.74
